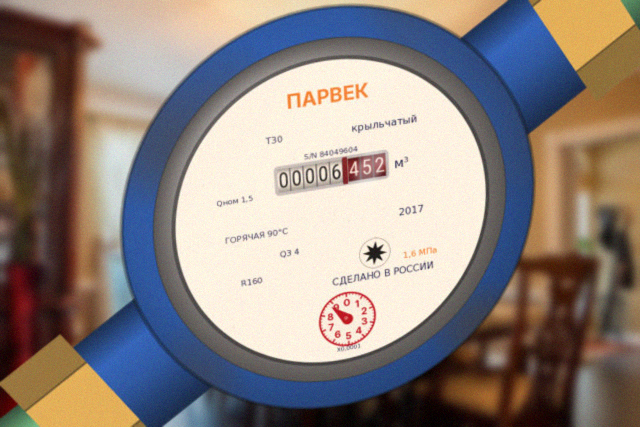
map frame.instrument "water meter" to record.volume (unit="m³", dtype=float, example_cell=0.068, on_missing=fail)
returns 6.4528
